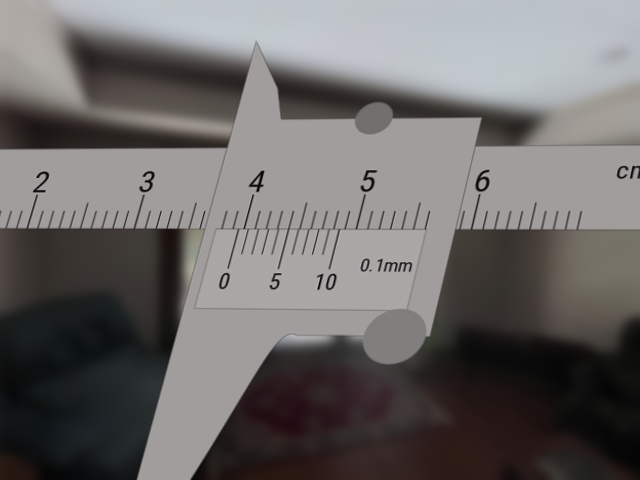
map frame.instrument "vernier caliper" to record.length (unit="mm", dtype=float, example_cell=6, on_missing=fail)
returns 39.5
